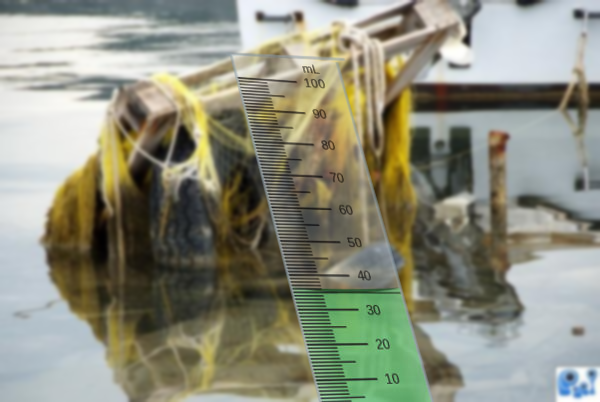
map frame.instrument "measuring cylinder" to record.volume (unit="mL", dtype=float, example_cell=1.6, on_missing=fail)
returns 35
